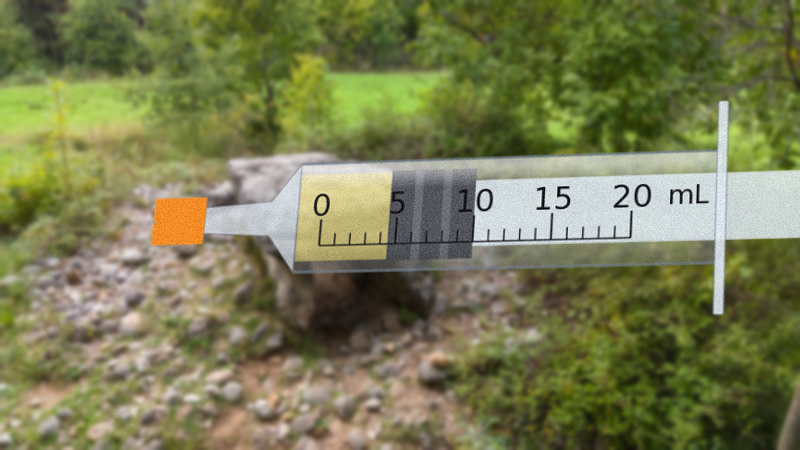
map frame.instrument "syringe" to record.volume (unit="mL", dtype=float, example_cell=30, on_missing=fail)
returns 4.5
